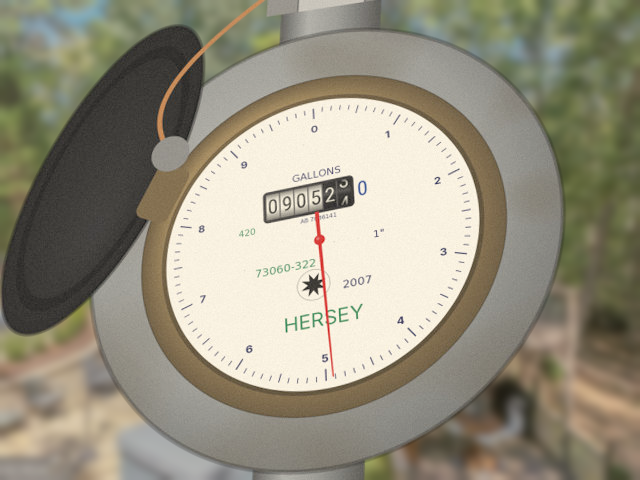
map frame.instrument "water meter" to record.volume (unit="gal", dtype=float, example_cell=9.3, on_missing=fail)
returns 905234.9
